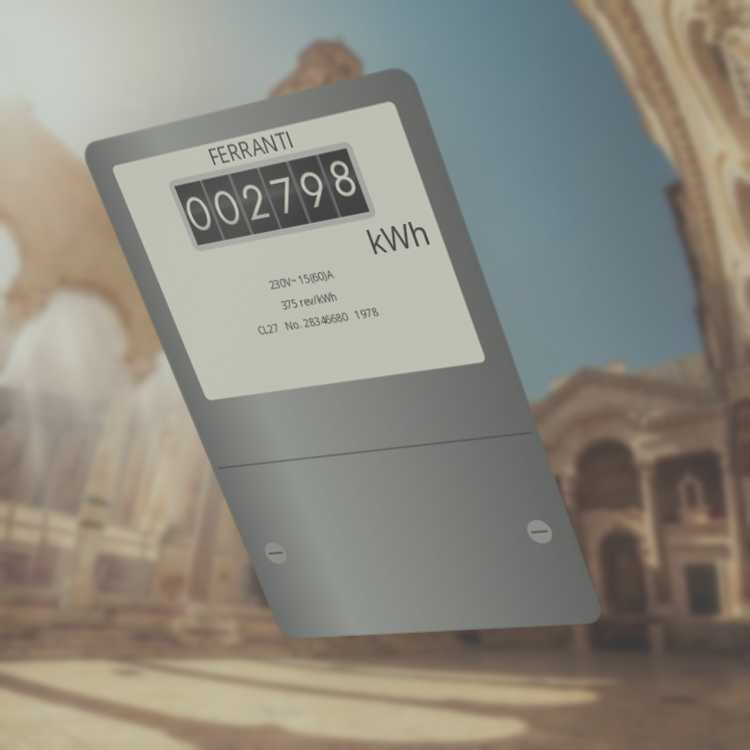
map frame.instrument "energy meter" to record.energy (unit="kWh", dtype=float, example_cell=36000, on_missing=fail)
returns 2798
